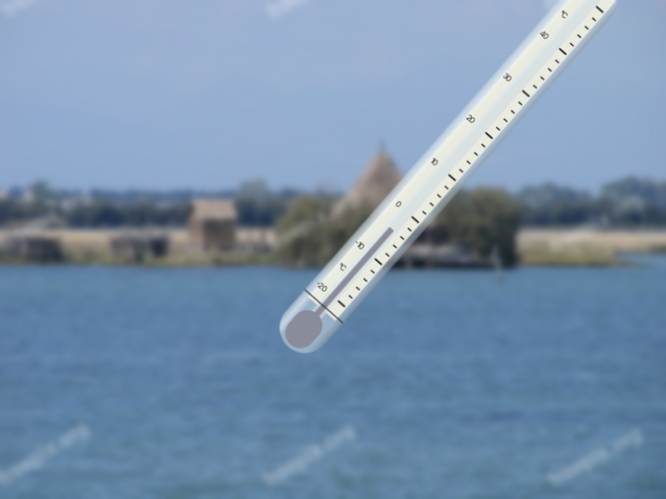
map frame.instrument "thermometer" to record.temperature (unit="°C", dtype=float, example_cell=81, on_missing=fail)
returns -4
